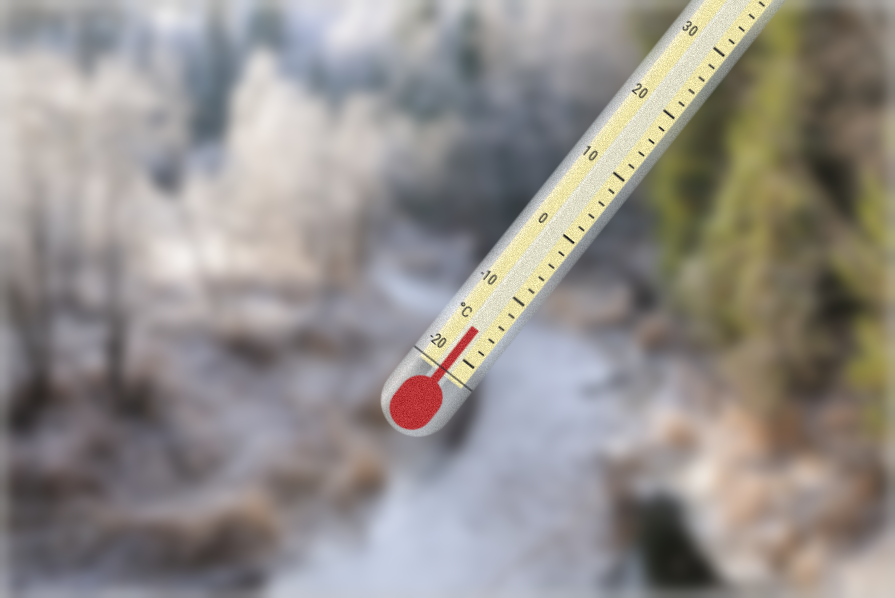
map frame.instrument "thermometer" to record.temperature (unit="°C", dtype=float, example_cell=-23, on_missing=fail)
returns -16
